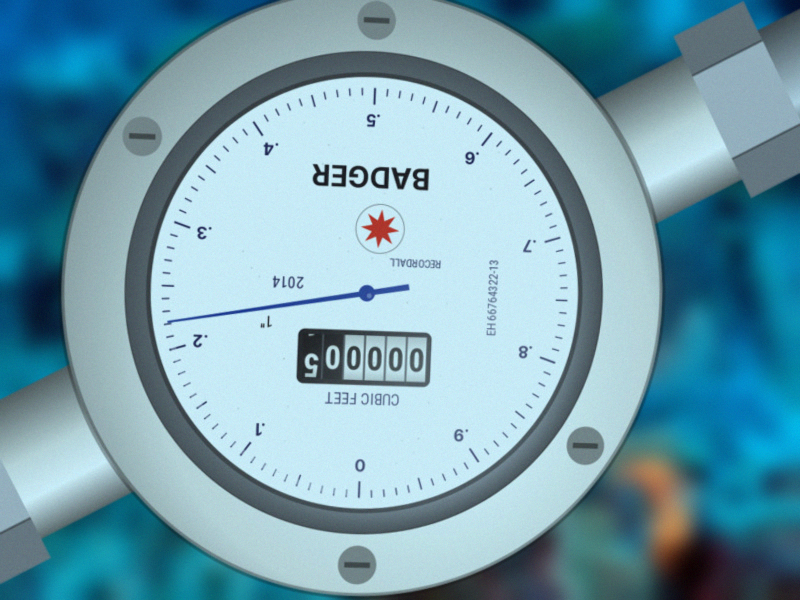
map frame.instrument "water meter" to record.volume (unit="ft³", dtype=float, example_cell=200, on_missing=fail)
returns 5.22
